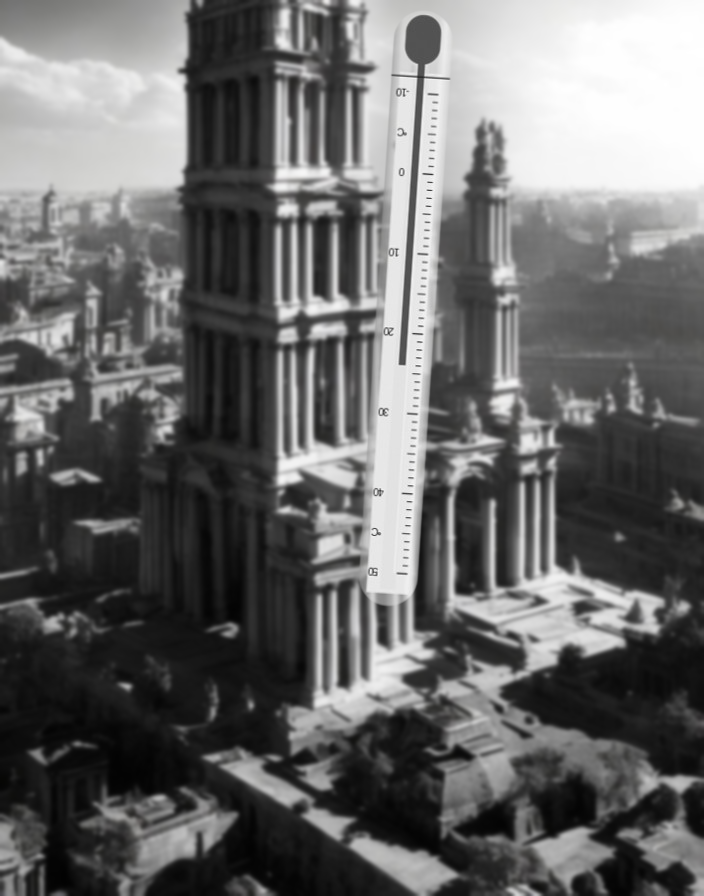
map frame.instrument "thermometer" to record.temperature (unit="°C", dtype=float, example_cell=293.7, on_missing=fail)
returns 24
